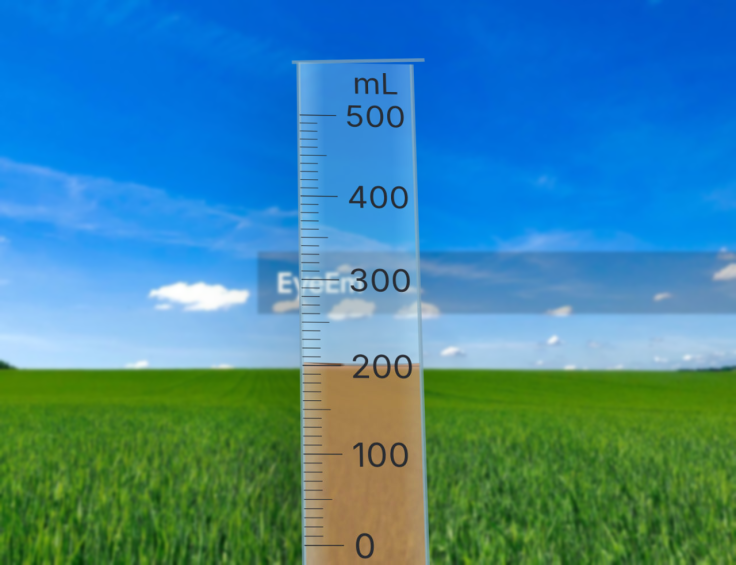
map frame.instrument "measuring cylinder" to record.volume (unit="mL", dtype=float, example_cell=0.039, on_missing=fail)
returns 200
